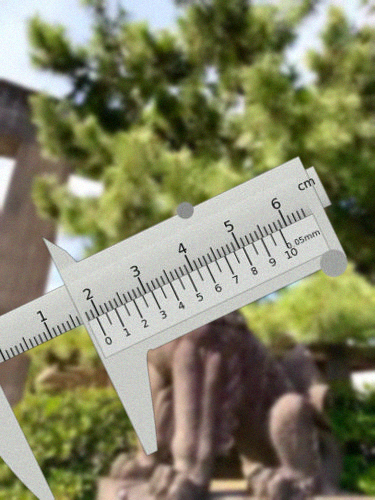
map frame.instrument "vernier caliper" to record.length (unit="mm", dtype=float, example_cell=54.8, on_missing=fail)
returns 19.5
